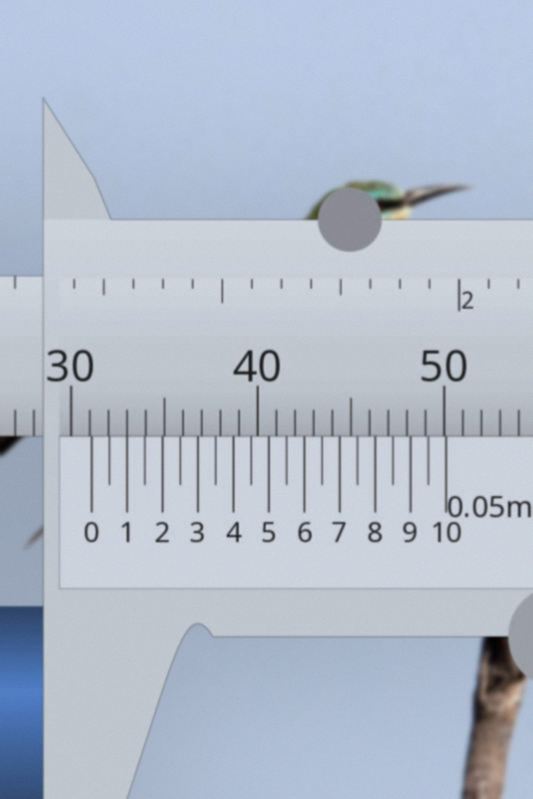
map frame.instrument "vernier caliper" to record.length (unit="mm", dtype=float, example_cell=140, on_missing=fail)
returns 31.1
